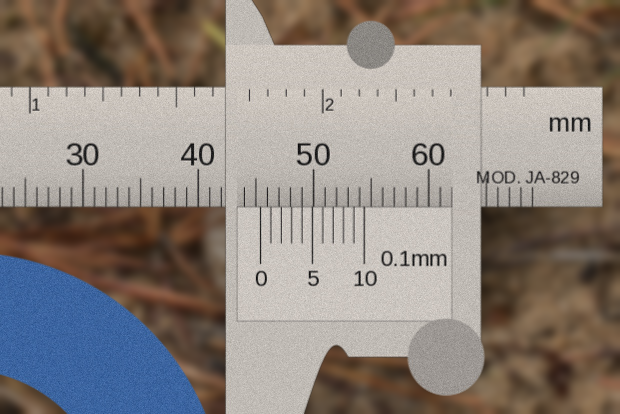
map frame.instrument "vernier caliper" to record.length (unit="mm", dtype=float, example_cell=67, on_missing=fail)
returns 45.4
